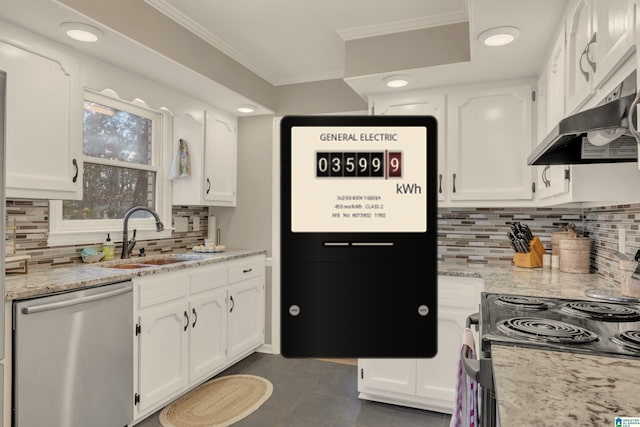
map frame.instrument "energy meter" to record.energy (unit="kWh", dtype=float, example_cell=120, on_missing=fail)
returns 3599.9
